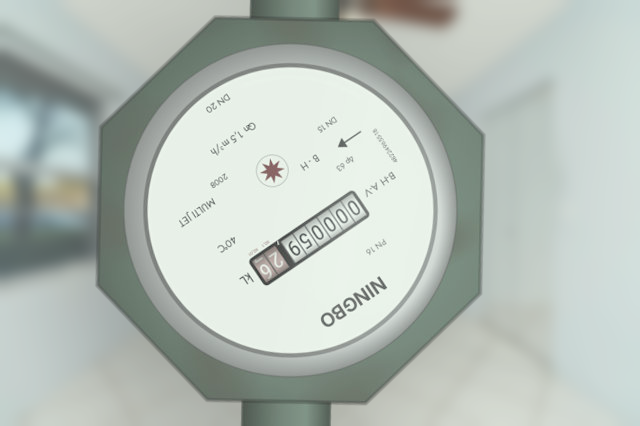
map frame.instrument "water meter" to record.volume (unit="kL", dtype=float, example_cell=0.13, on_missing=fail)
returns 59.26
